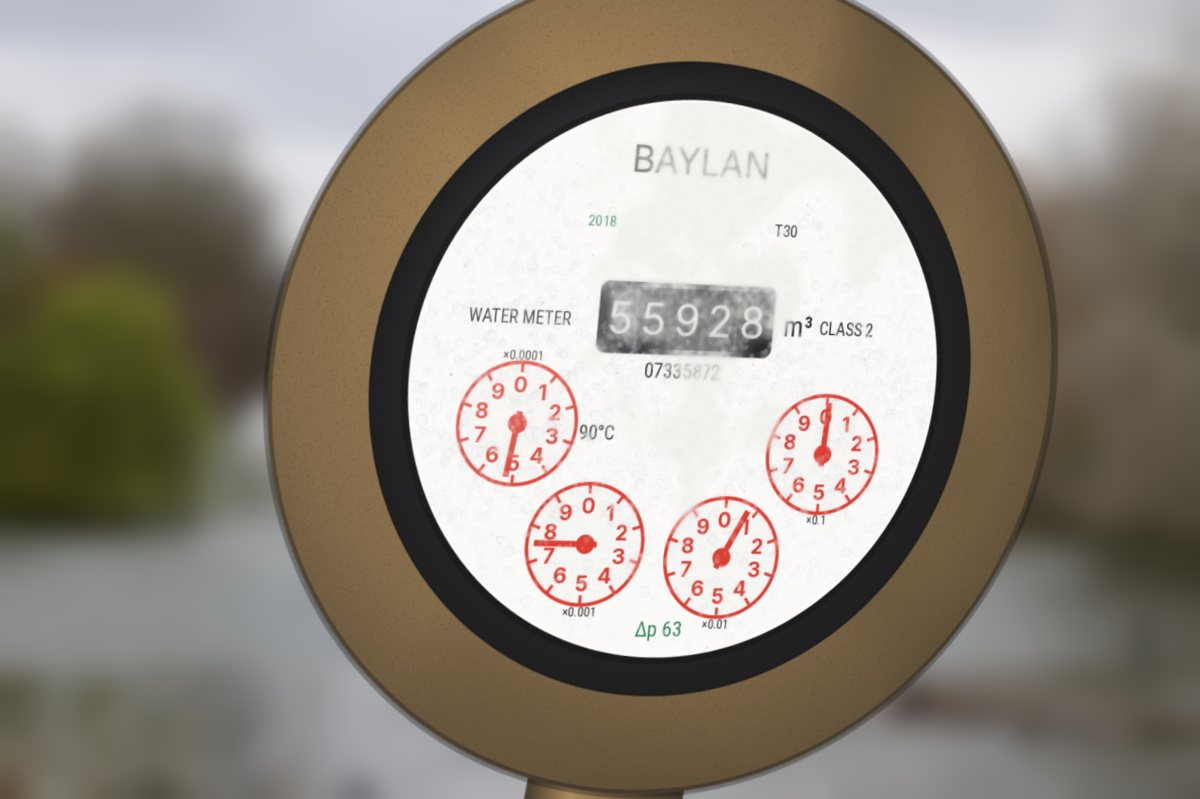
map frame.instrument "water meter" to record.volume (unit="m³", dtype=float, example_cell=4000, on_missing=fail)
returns 55928.0075
